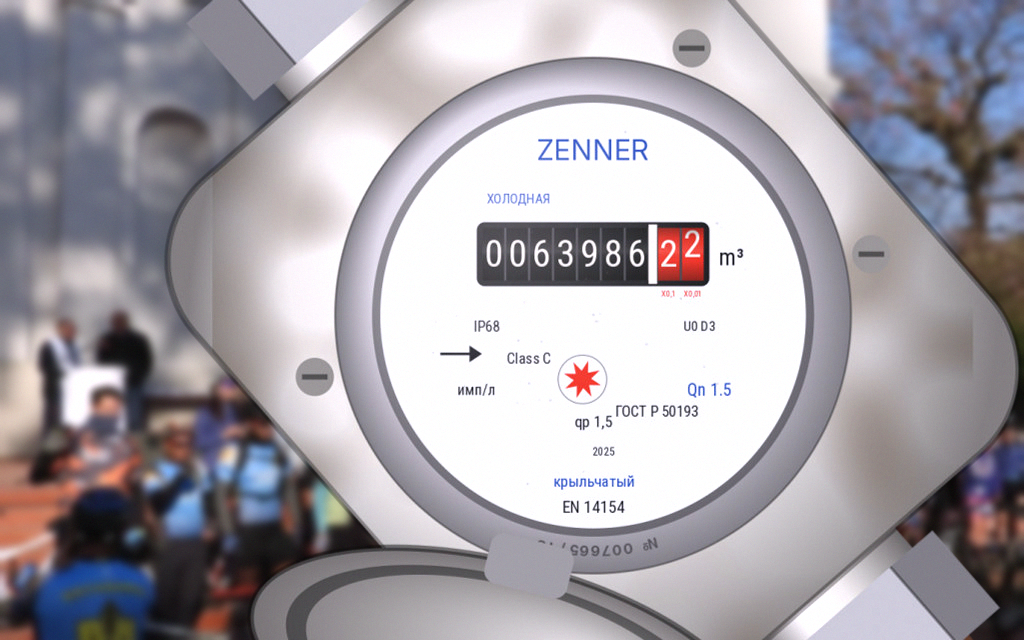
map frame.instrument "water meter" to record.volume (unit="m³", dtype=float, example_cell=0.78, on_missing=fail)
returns 63986.22
